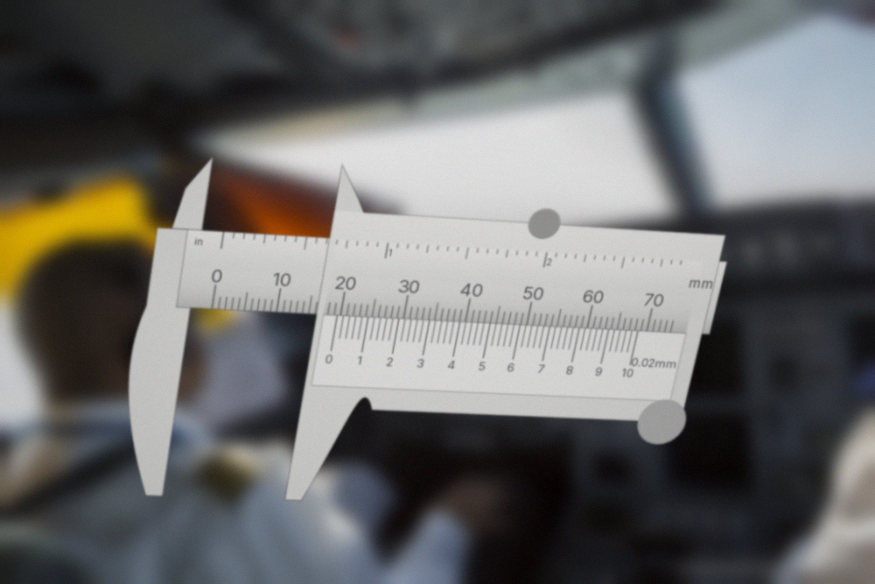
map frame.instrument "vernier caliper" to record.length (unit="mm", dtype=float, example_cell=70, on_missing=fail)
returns 19.5
